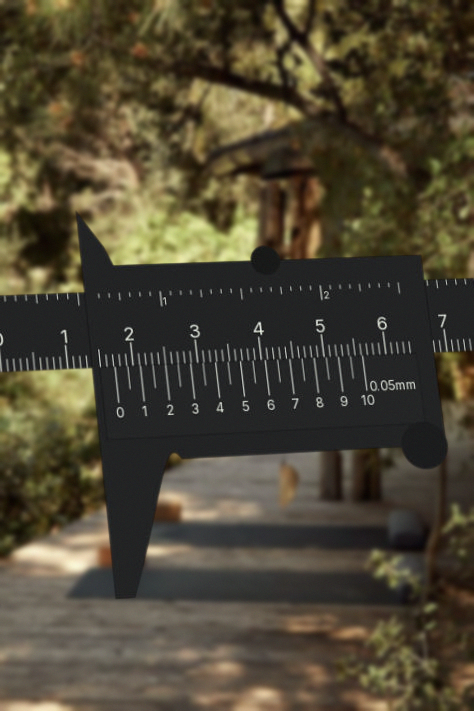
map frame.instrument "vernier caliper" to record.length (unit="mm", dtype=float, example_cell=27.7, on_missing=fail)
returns 17.2
